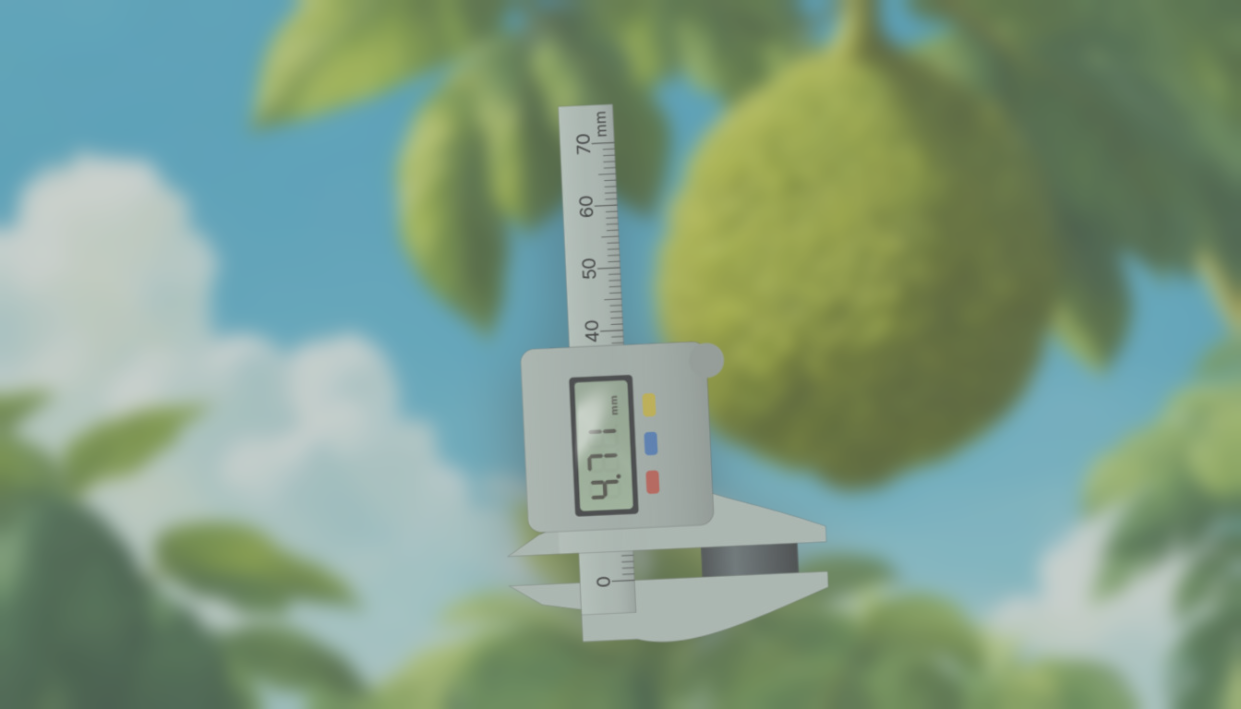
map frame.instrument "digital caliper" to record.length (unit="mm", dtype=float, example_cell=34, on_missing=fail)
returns 4.71
